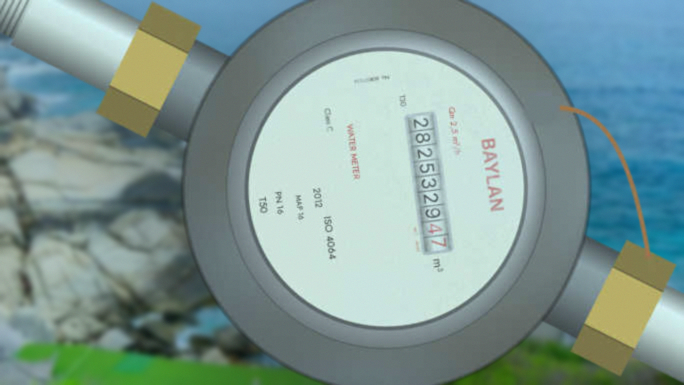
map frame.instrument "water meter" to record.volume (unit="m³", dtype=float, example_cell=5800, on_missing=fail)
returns 2825329.47
